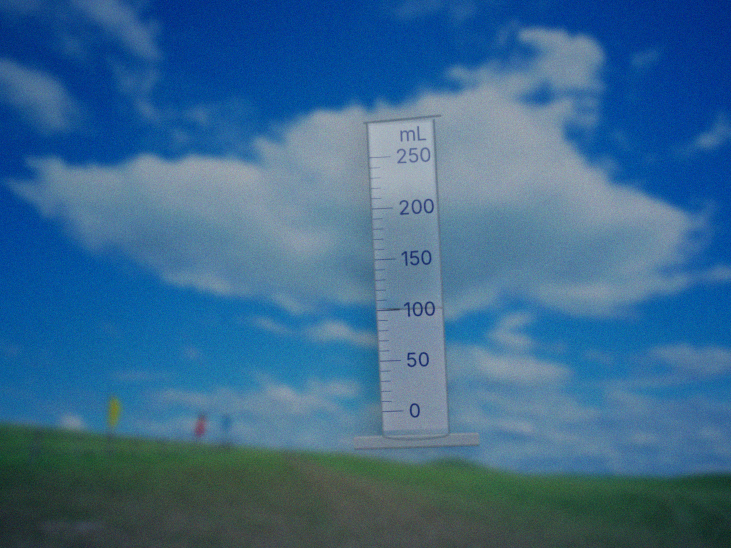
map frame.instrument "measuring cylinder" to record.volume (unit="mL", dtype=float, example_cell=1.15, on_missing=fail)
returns 100
